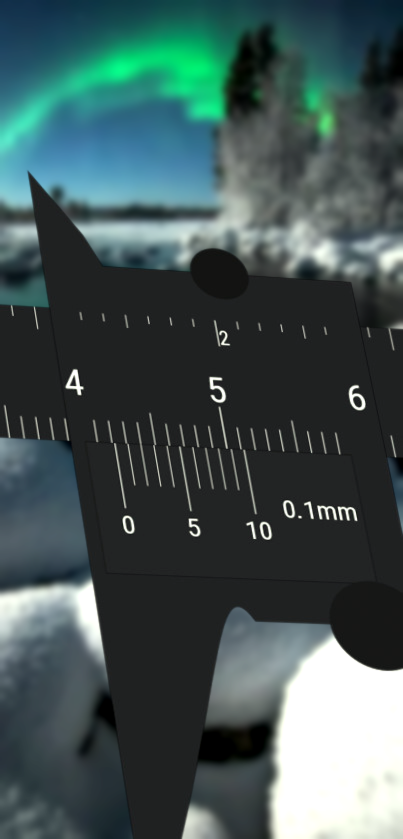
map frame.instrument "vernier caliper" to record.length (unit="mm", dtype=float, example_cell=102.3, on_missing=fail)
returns 42.2
